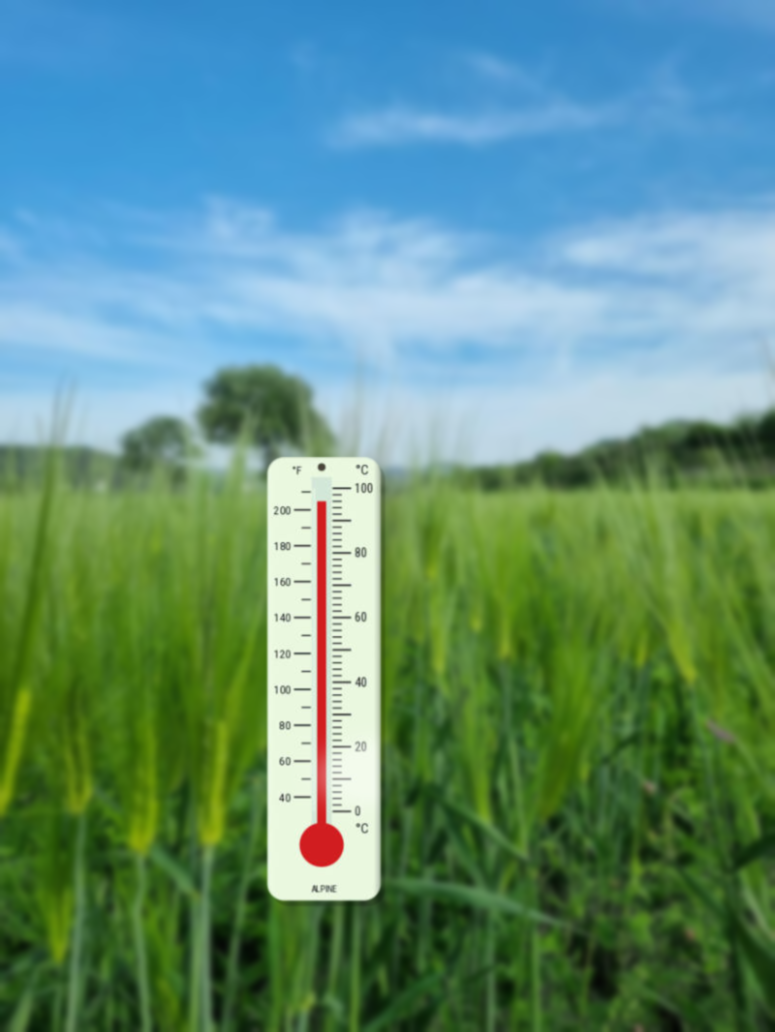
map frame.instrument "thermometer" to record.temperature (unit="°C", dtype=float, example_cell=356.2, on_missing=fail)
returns 96
